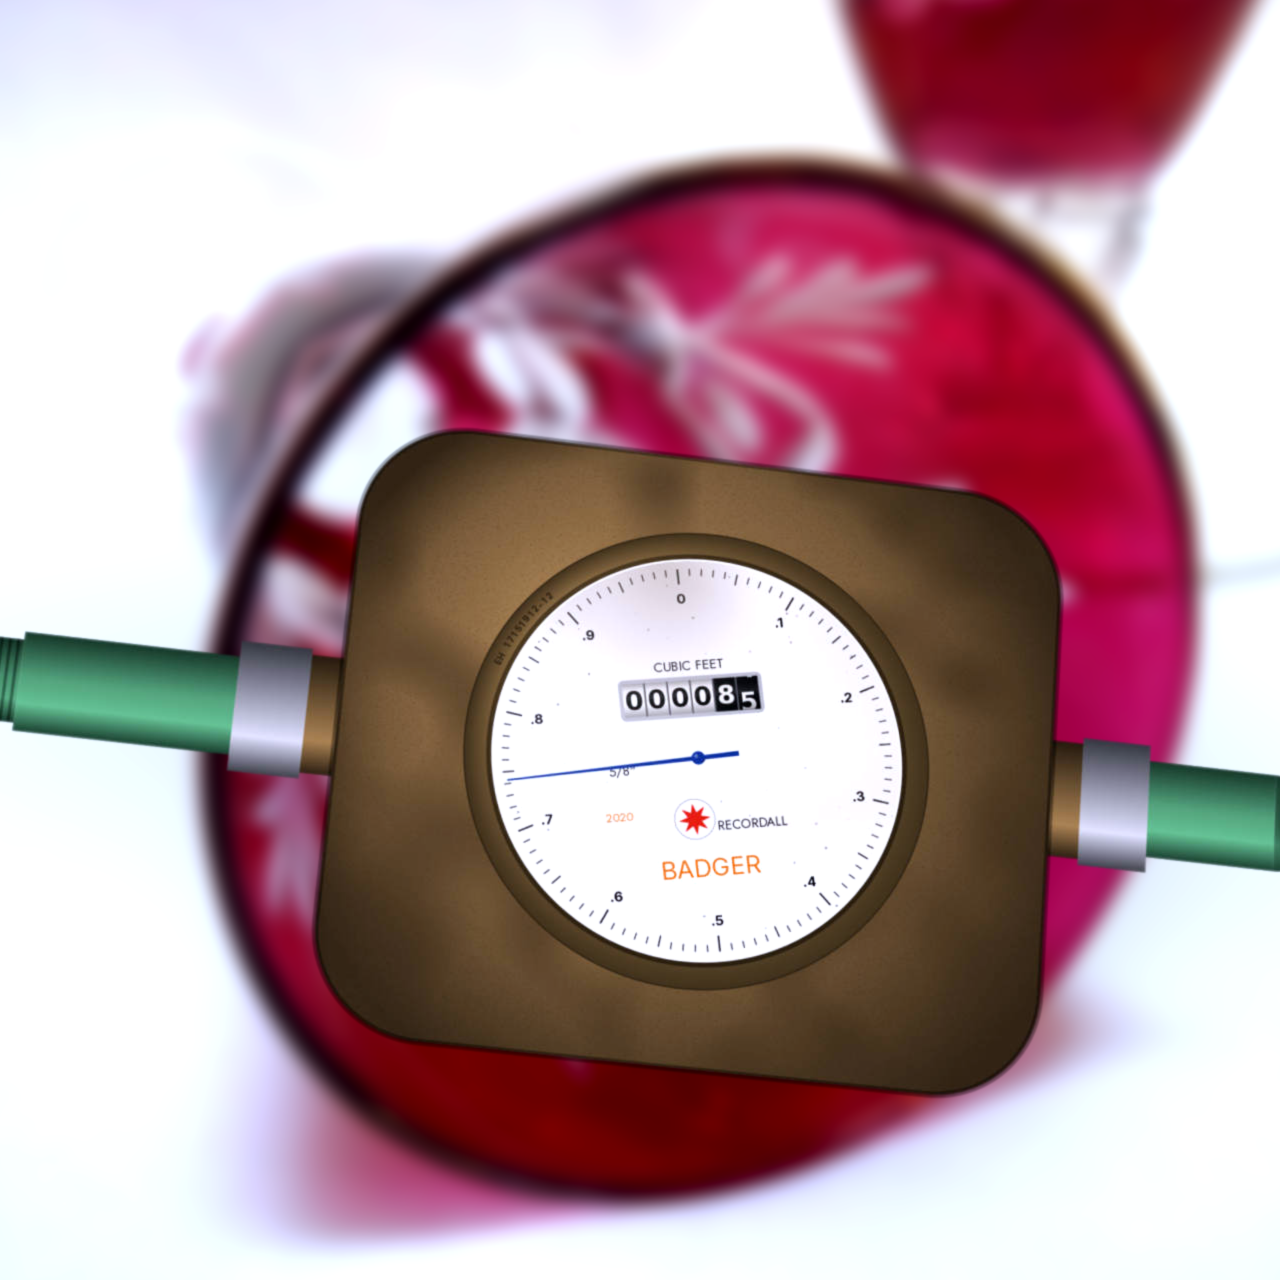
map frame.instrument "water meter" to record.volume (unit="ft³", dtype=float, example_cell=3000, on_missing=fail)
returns 84.74
